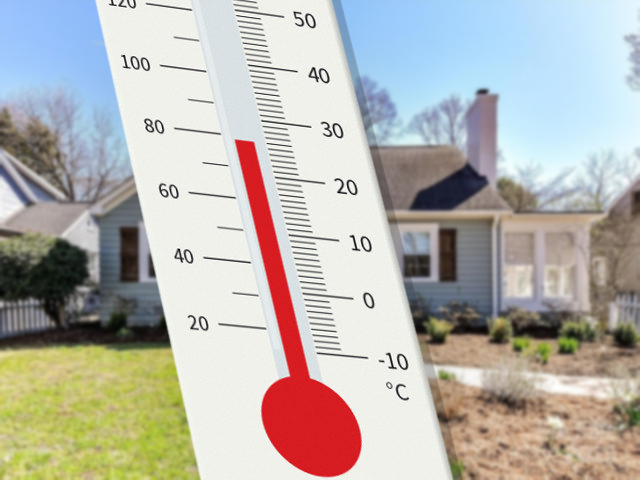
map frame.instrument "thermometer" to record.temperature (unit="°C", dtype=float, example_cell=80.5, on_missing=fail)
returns 26
